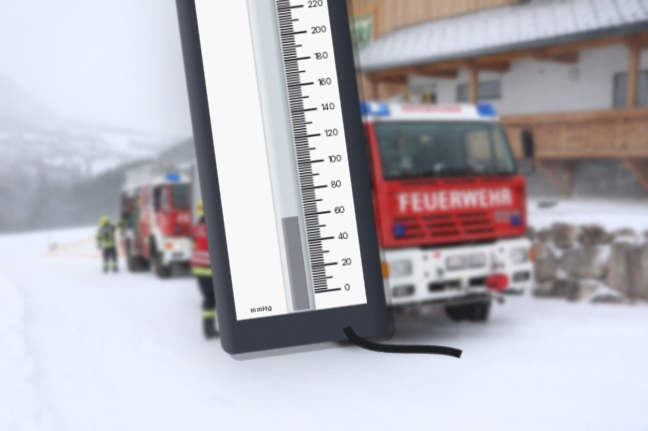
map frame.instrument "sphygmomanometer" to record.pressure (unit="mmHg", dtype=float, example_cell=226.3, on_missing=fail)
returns 60
